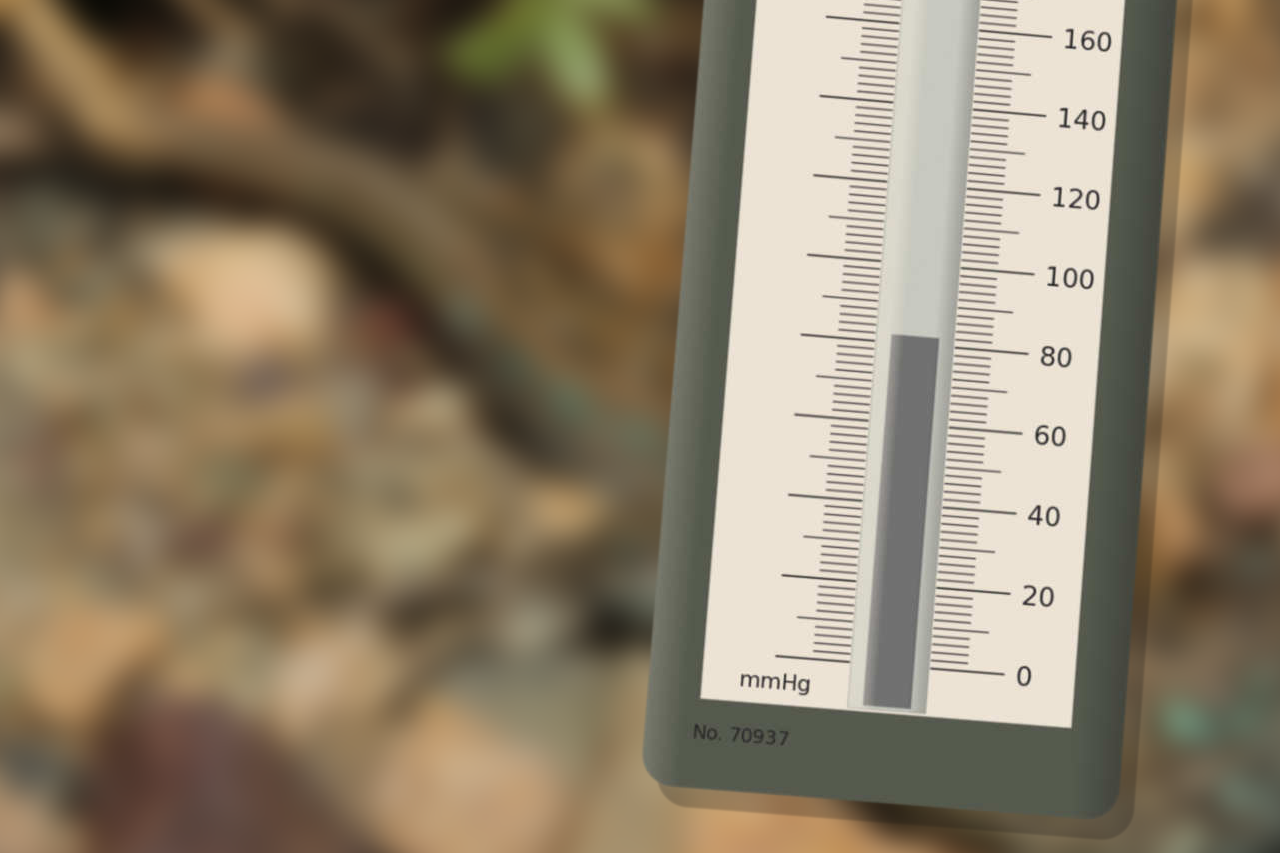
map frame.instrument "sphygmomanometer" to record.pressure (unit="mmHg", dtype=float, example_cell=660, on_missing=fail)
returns 82
